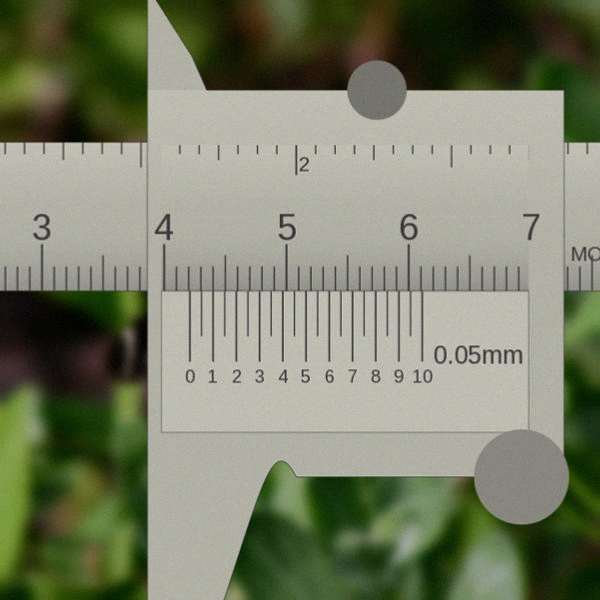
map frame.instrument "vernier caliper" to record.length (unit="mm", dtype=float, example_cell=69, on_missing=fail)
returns 42.1
